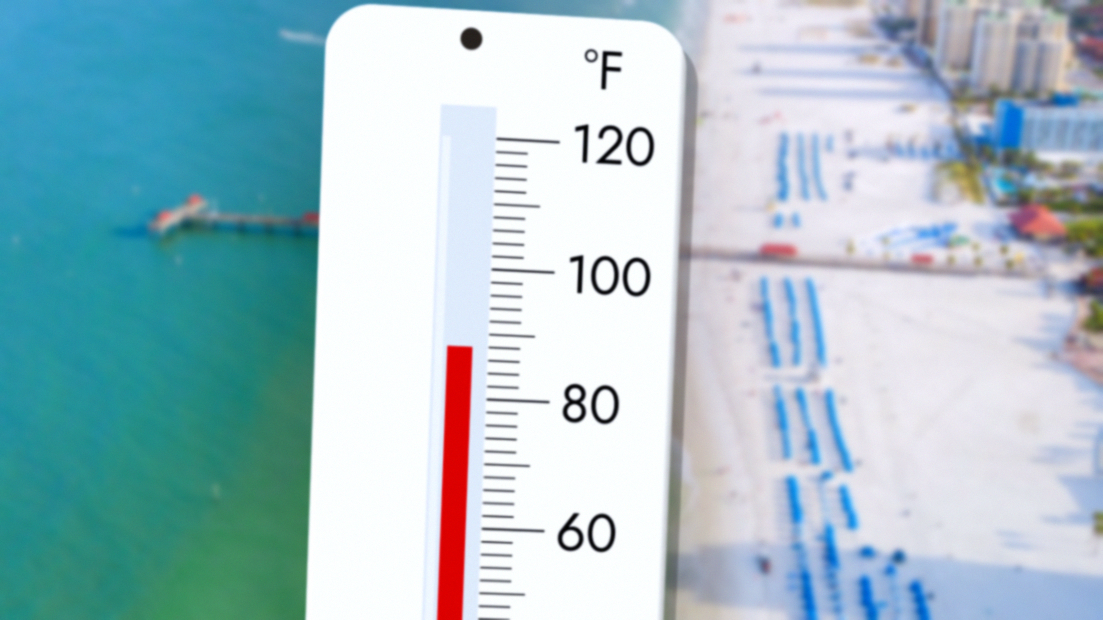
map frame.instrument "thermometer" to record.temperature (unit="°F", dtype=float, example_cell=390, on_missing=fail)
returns 88
